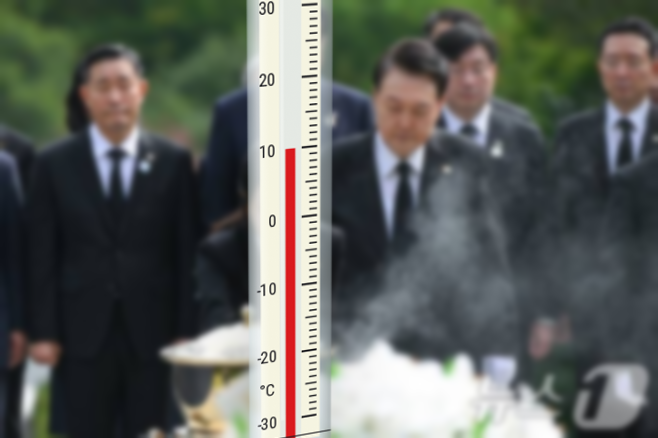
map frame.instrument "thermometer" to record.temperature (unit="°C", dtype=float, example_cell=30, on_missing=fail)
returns 10
